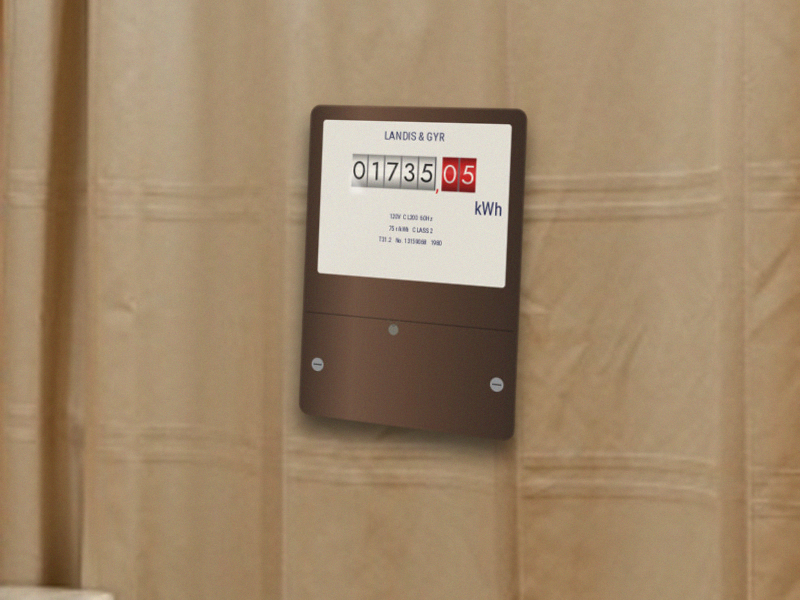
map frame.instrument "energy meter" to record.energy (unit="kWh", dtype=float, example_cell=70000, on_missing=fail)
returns 1735.05
